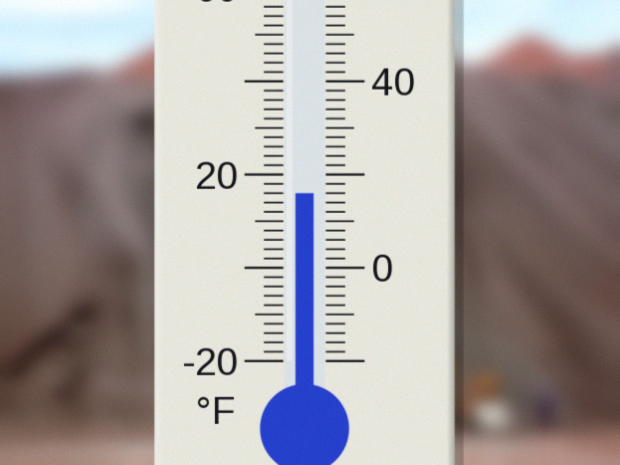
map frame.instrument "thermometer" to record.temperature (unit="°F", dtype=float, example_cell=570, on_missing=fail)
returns 16
